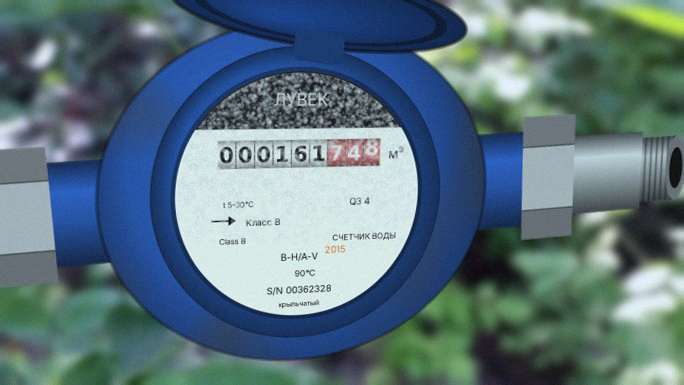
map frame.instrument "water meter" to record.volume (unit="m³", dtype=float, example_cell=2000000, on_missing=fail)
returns 161.748
